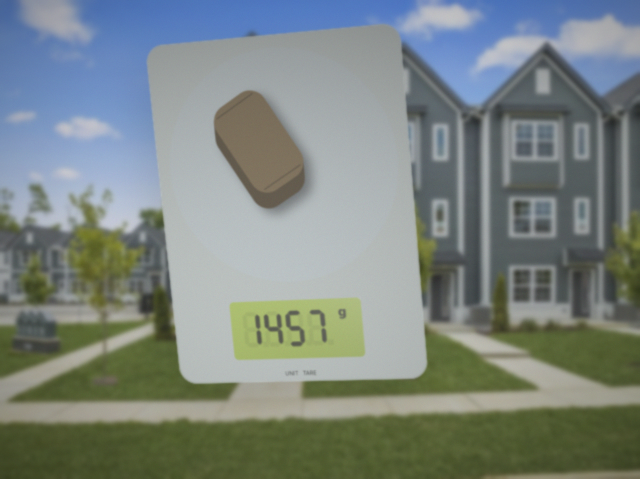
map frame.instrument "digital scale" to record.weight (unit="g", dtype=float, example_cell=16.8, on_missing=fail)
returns 1457
